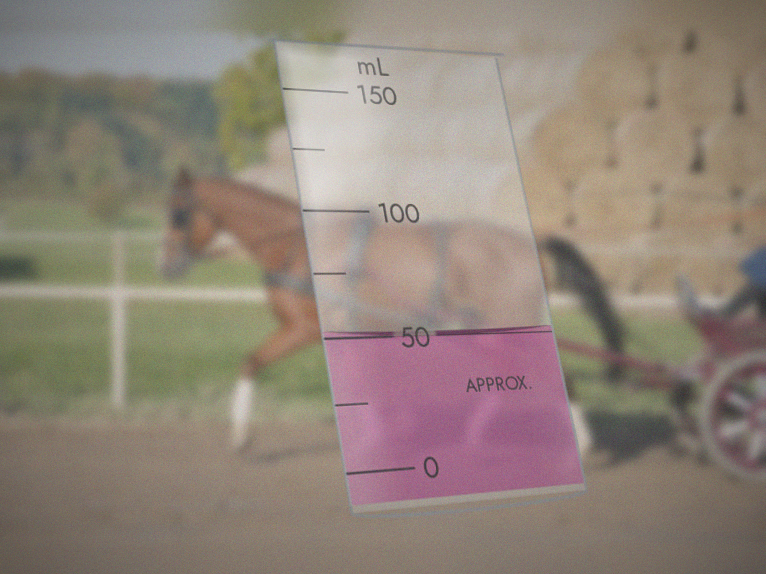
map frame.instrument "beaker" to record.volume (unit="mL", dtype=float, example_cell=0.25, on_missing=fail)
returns 50
